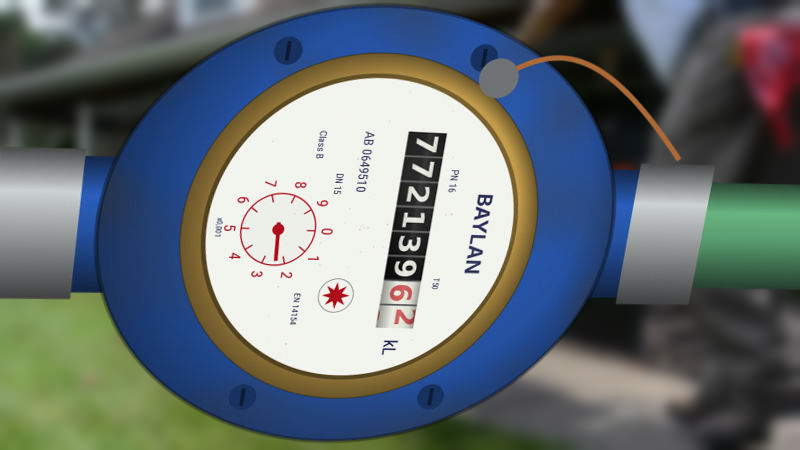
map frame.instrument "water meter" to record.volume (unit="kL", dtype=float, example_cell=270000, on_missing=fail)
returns 772139.622
